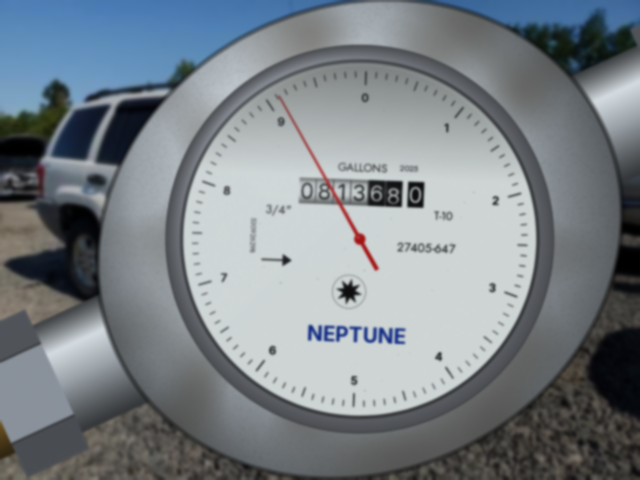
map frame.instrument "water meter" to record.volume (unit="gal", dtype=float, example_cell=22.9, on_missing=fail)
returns 813679.1
